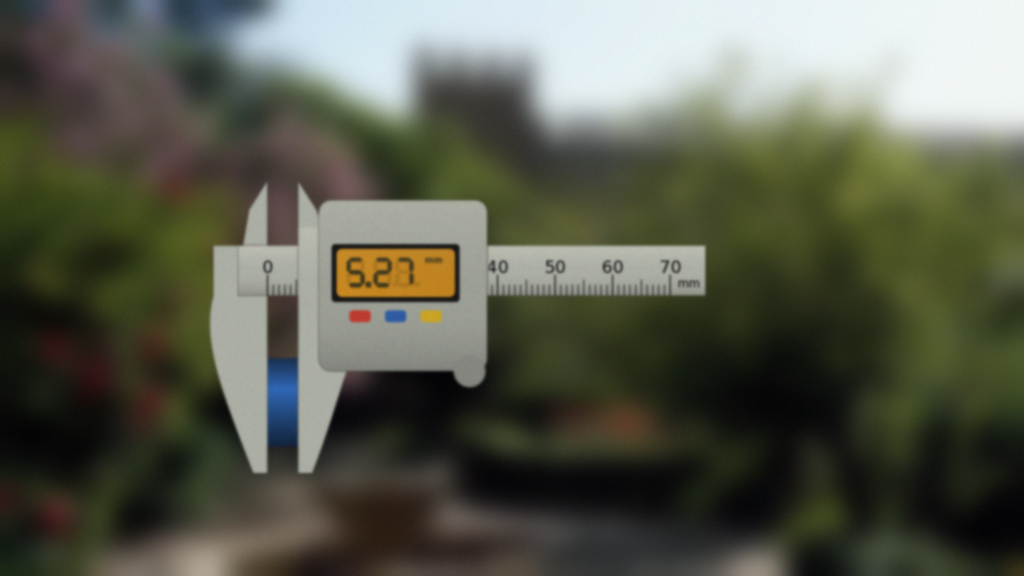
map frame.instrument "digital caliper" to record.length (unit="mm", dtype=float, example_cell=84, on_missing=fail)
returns 5.27
